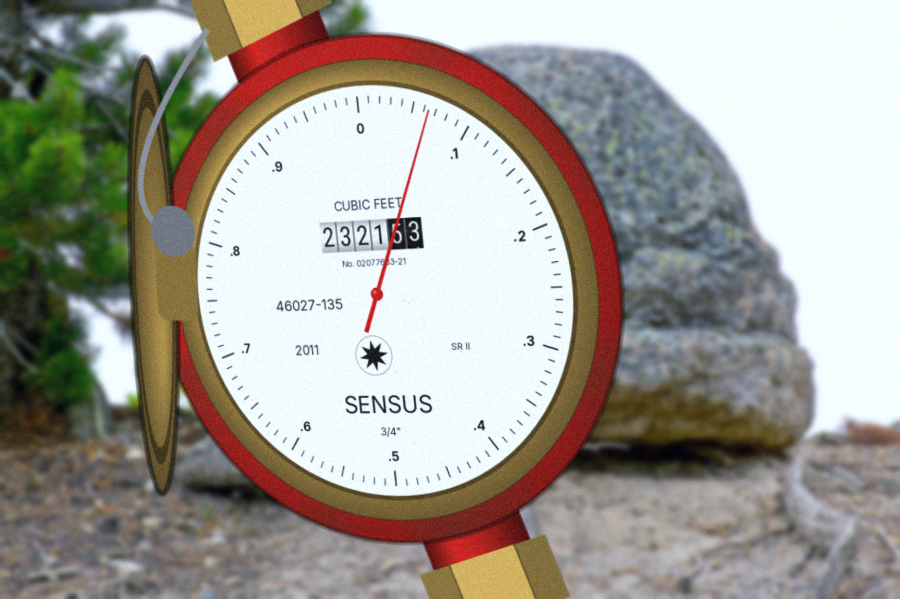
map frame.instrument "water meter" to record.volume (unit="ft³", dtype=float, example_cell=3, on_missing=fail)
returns 232153.06
